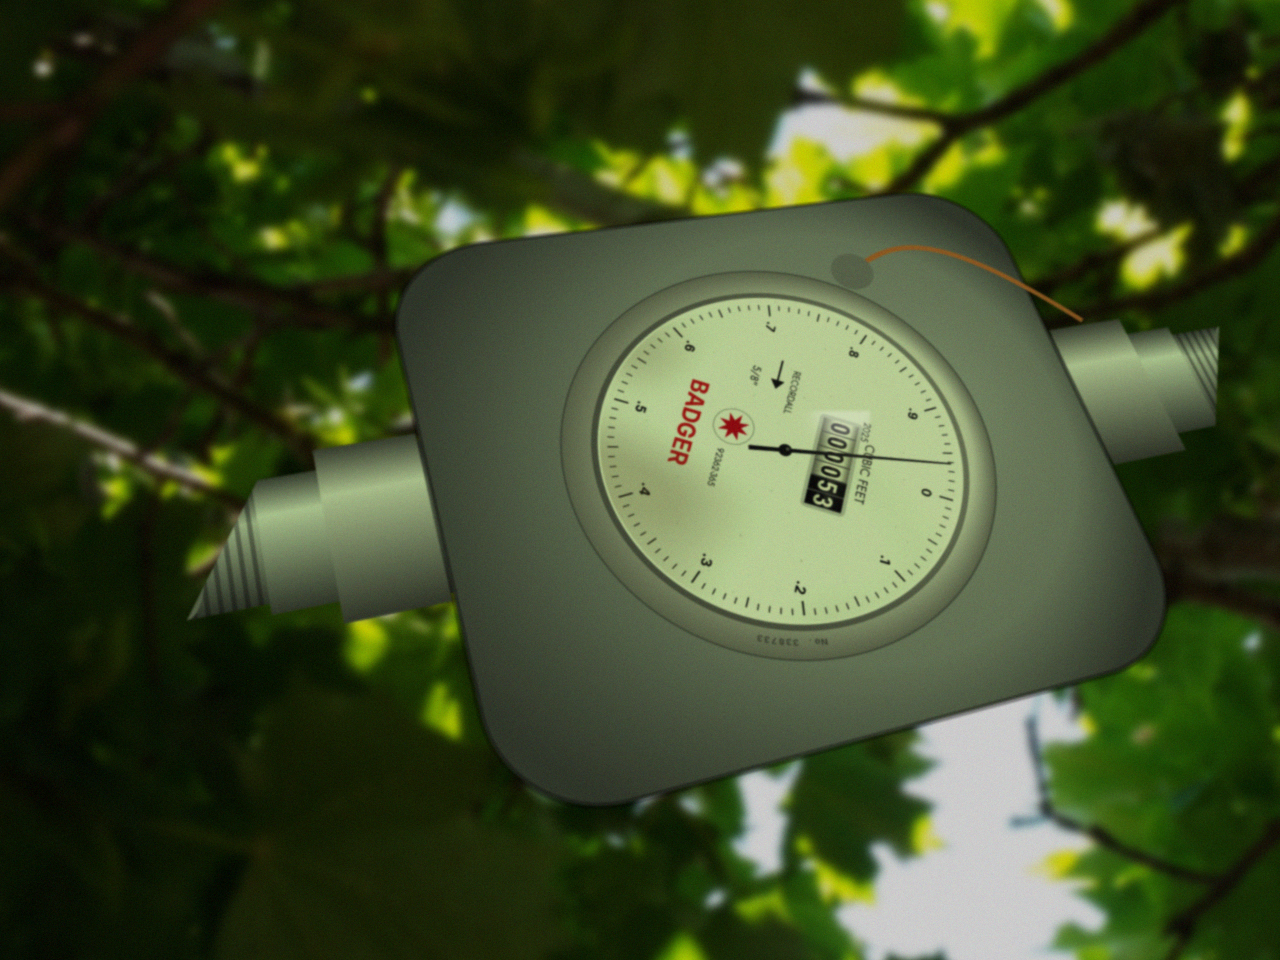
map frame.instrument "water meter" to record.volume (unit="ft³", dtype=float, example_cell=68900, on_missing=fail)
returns 52.96
